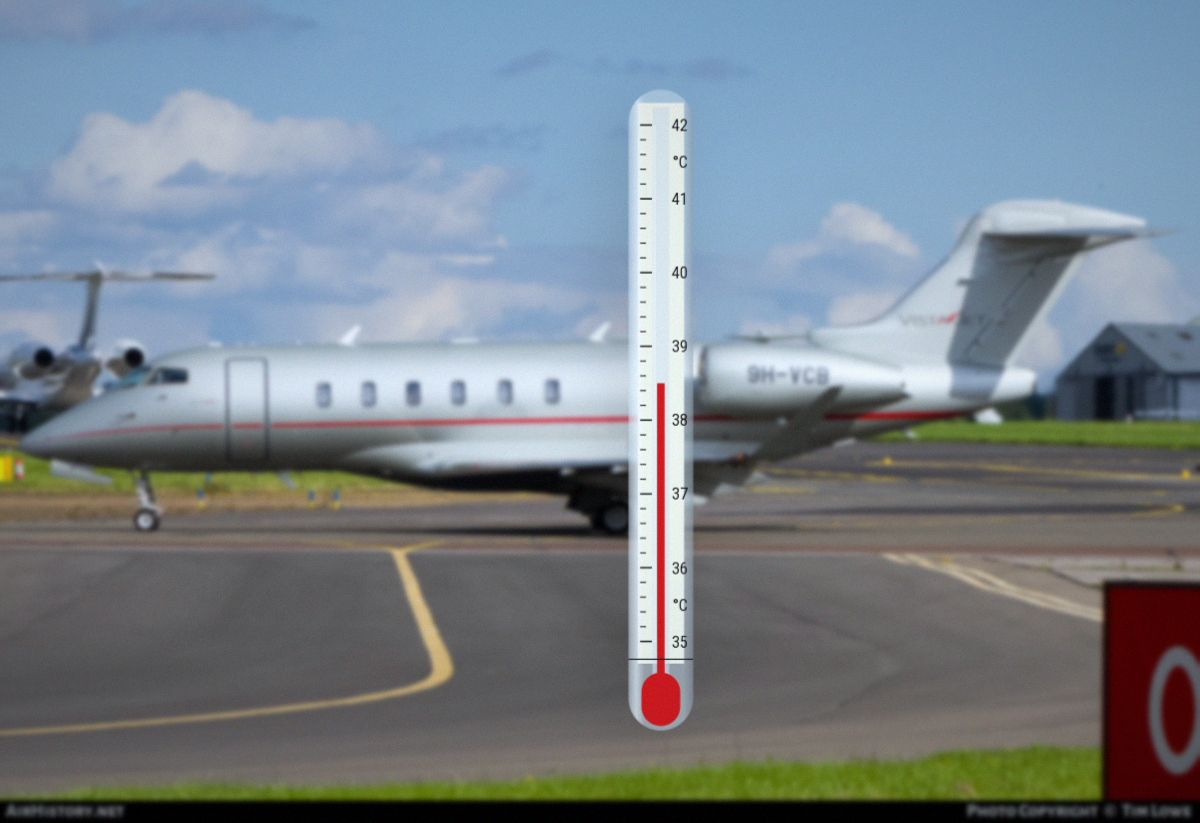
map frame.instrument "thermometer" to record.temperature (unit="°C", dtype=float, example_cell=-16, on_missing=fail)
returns 38.5
